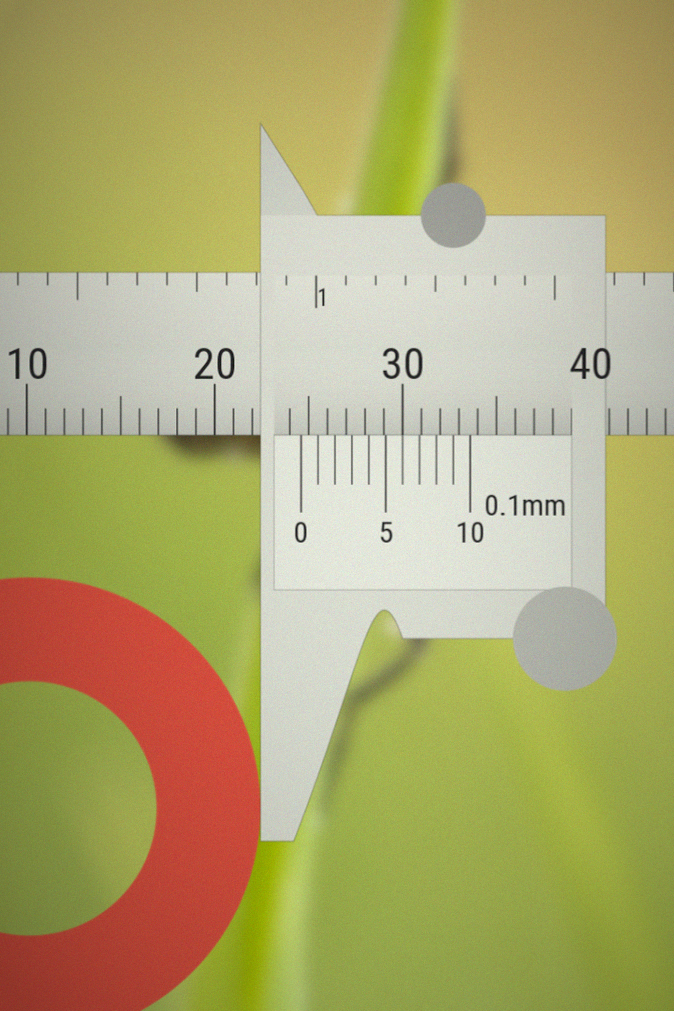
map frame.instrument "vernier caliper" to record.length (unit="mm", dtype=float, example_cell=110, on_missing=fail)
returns 24.6
